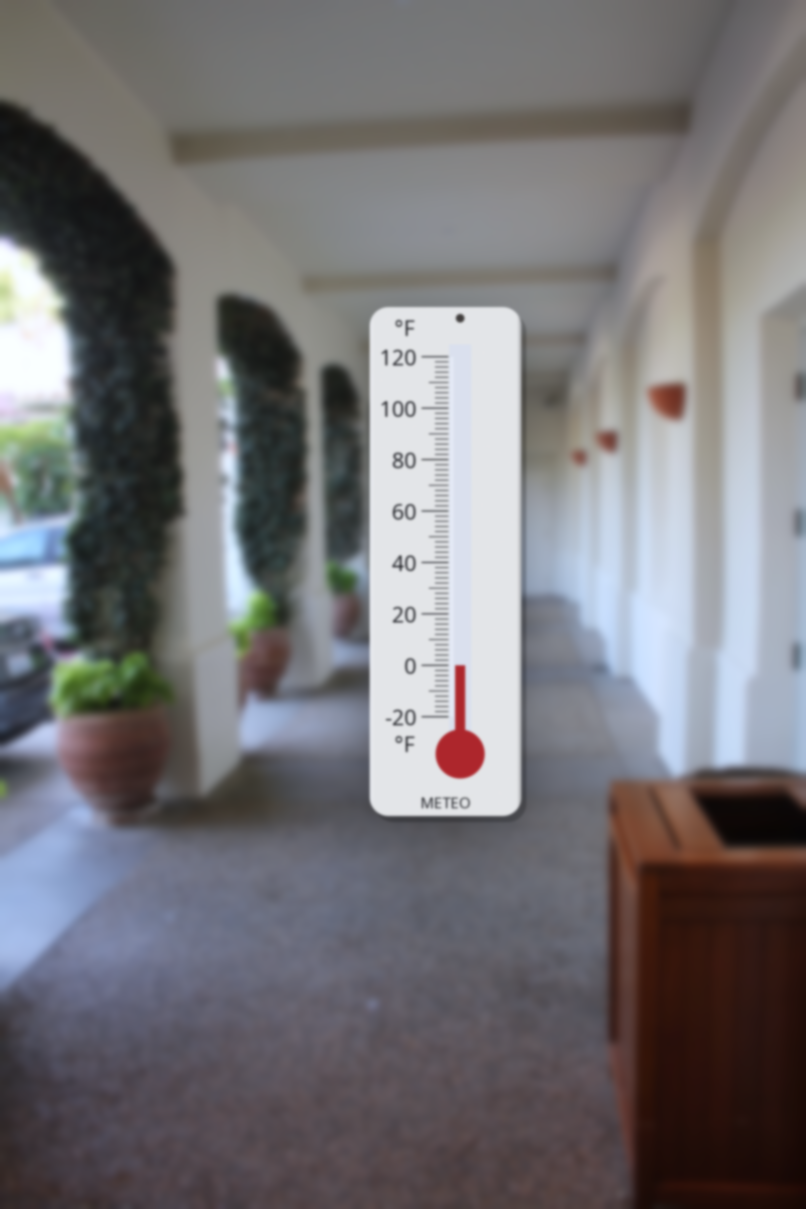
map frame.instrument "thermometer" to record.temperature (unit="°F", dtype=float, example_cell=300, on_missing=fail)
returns 0
